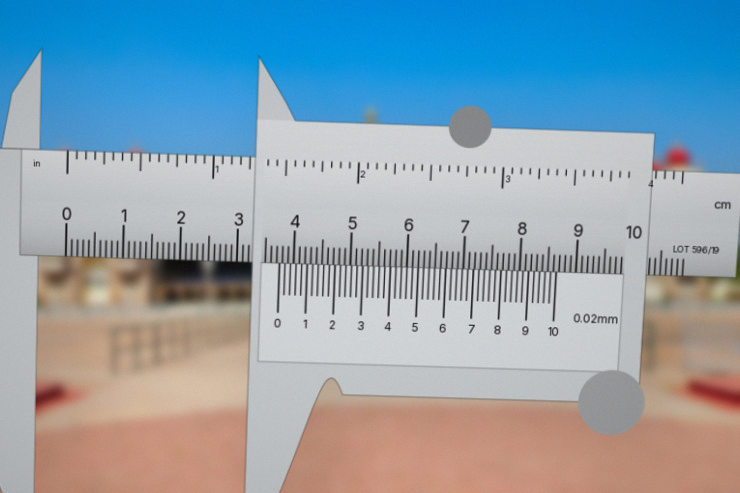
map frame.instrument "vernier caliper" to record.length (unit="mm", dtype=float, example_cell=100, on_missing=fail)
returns 37.5
